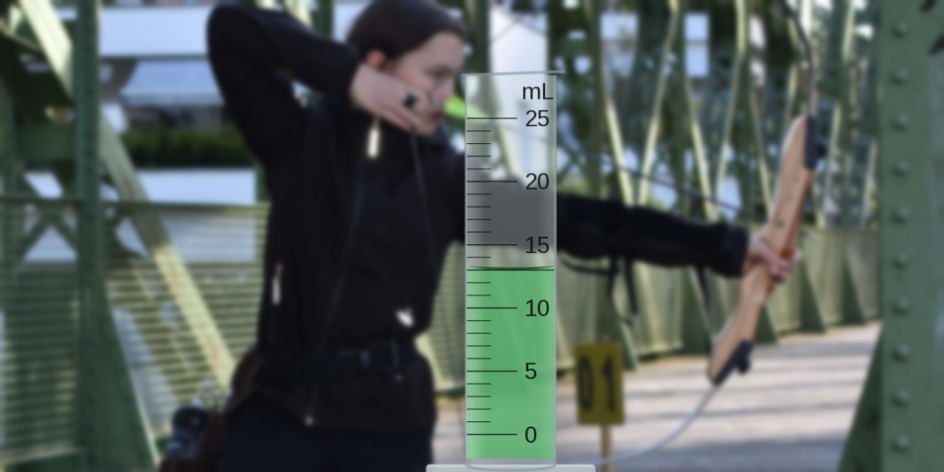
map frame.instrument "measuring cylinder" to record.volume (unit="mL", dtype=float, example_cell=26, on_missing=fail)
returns 13
